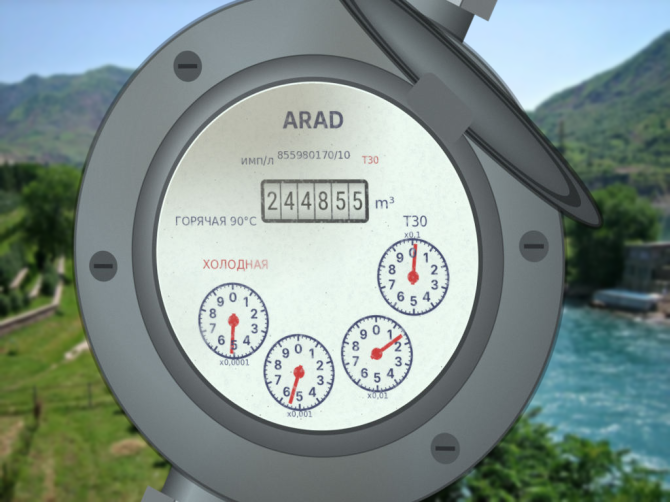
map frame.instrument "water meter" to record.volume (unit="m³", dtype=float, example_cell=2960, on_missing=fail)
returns 244855.0155
